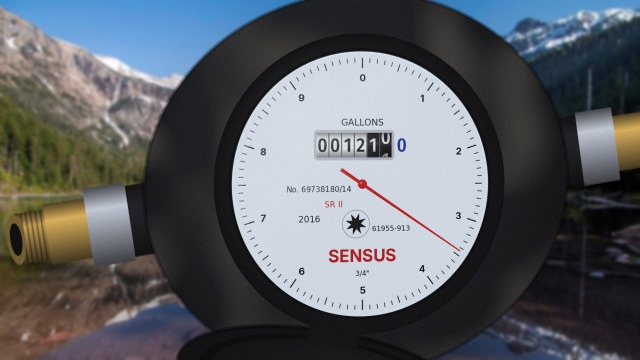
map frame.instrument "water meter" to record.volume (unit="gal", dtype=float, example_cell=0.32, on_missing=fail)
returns 12103.4
